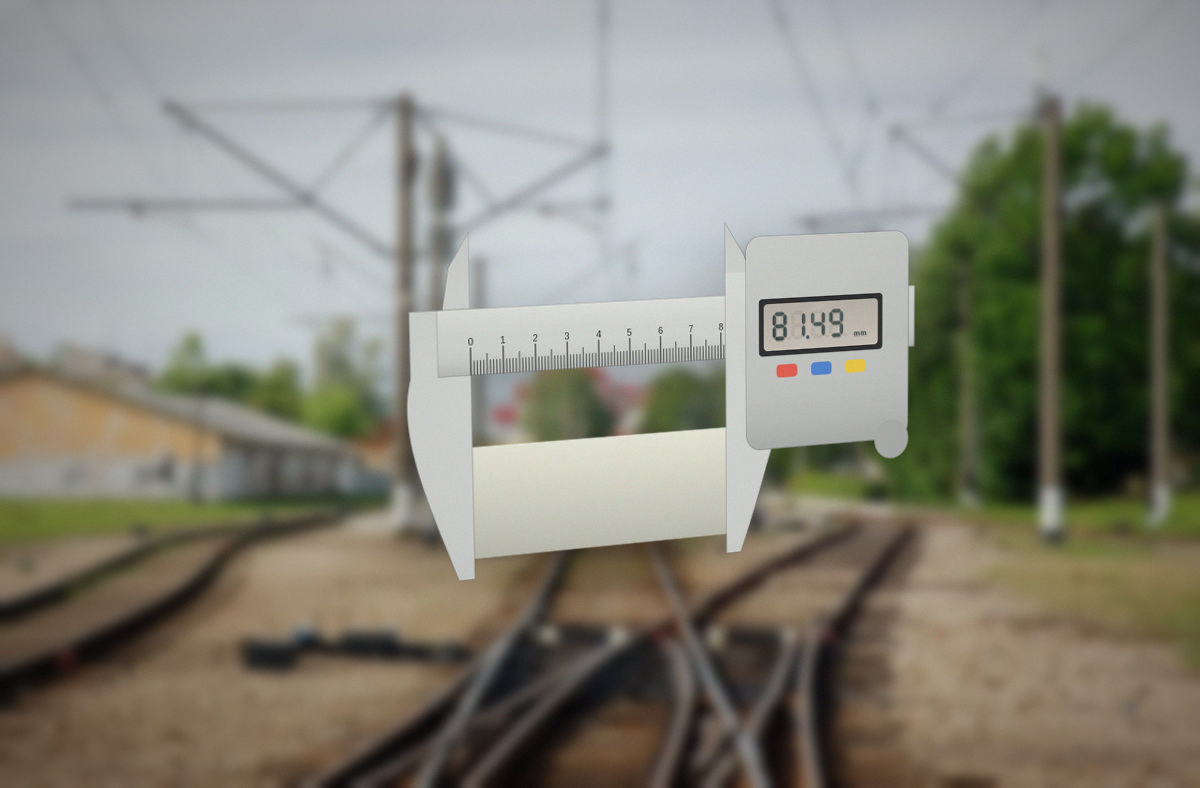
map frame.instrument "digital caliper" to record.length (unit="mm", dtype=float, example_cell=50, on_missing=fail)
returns 81.49
